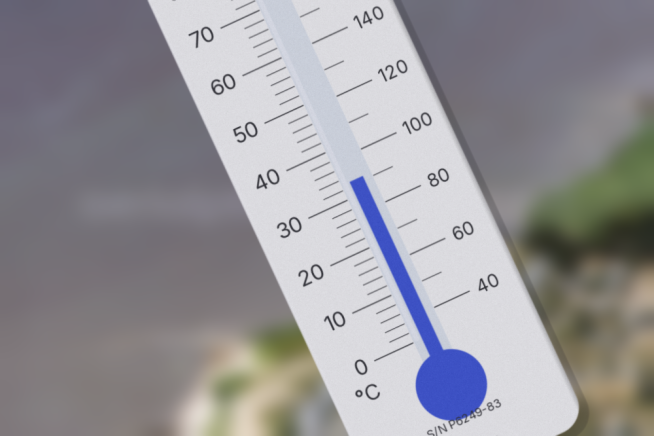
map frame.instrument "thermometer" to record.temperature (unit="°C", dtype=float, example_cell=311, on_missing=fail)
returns 33
